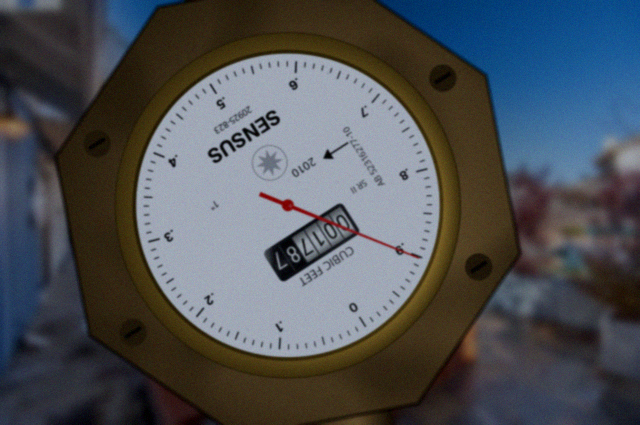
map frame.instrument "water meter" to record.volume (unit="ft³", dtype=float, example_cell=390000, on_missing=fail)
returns 1786.90
